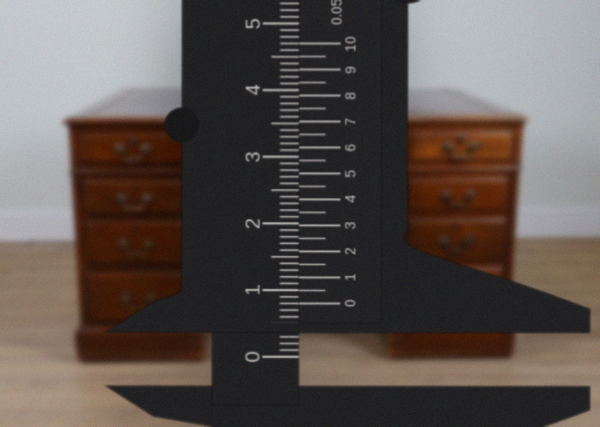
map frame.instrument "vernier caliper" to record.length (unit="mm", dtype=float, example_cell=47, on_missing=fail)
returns 8.0
